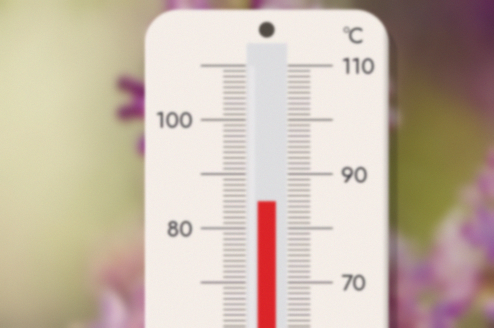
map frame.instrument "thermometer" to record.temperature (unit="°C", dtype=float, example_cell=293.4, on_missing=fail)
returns 85
